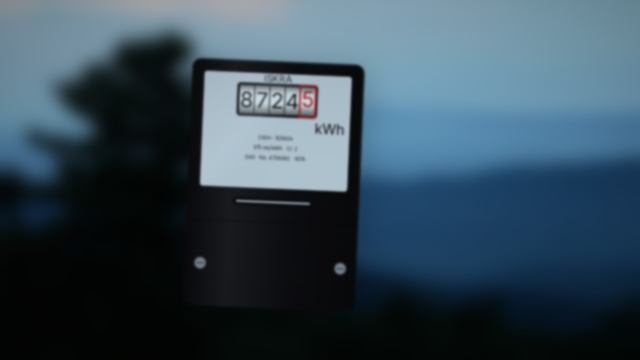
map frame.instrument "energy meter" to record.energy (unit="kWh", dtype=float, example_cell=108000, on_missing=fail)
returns 8724.5
